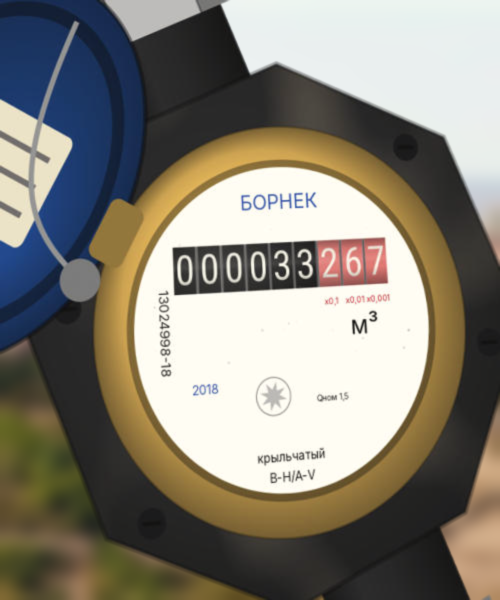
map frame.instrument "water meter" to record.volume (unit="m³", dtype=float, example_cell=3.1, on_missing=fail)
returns 33.267
